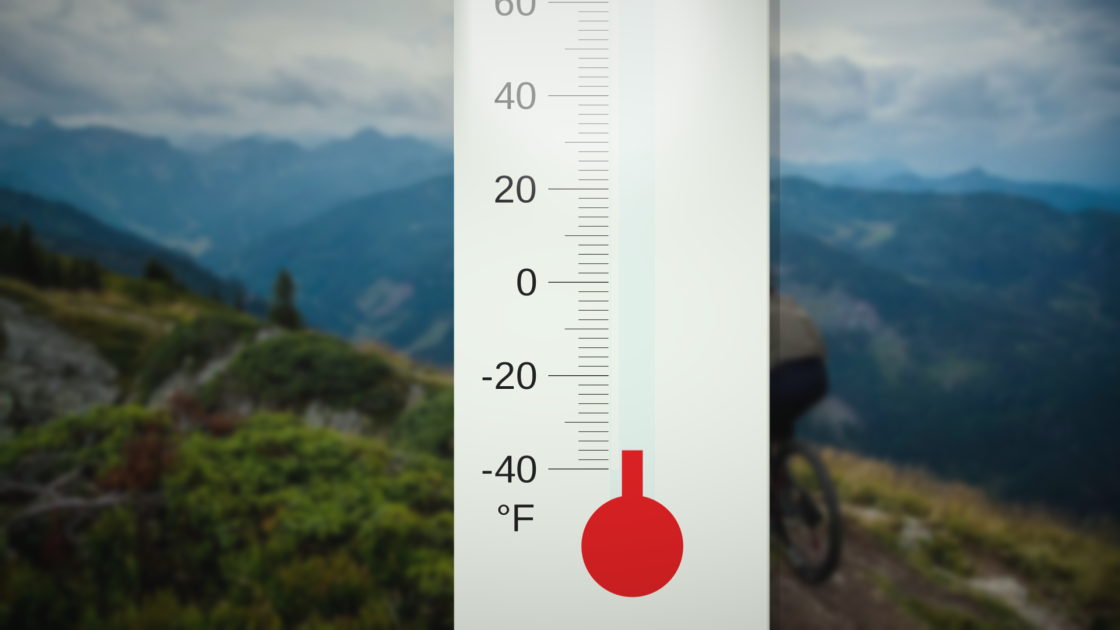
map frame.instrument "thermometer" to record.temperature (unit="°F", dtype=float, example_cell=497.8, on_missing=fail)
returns -36
